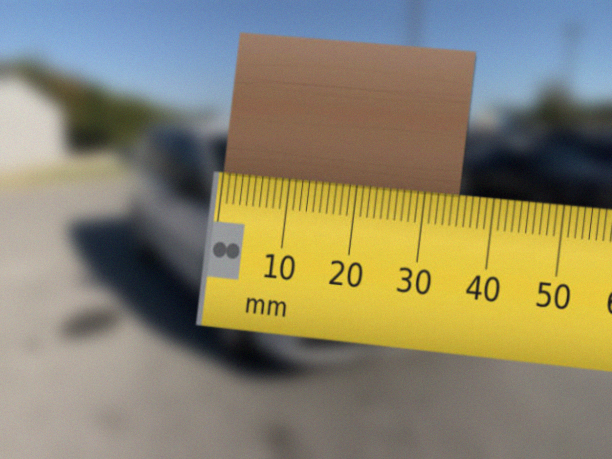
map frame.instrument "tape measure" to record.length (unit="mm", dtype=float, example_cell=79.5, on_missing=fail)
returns 35
